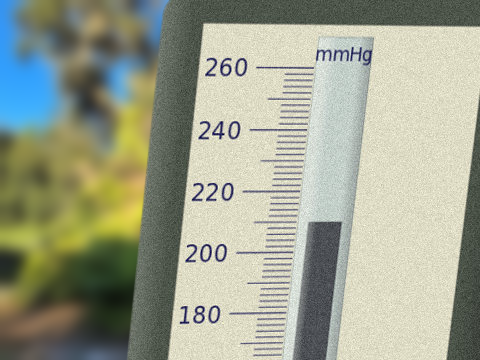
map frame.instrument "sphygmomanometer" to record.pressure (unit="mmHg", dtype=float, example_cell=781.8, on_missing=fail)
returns 210
